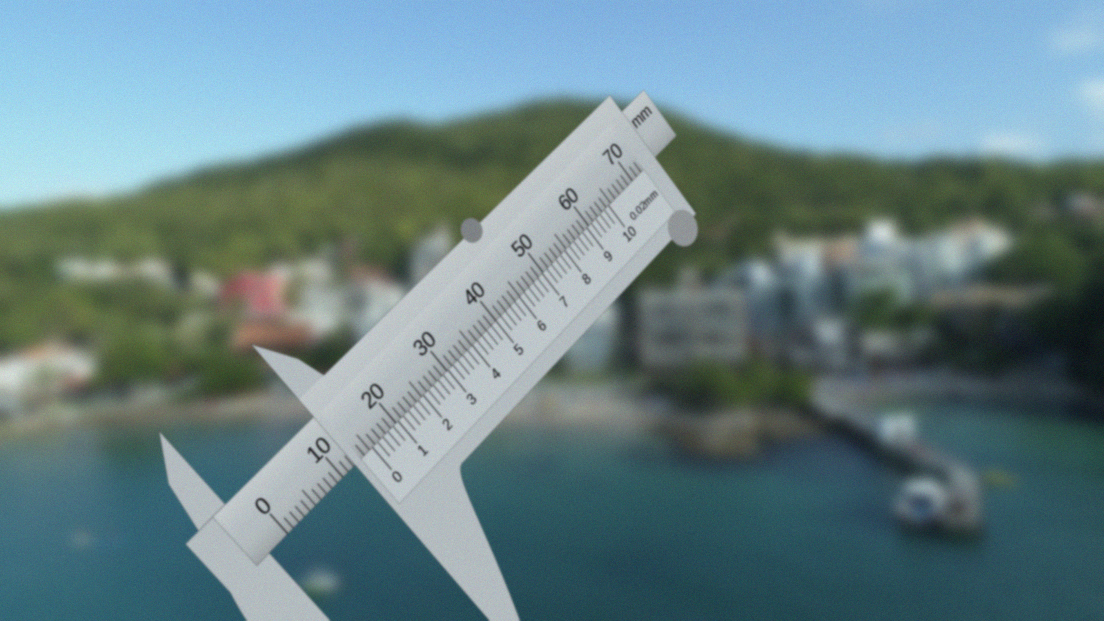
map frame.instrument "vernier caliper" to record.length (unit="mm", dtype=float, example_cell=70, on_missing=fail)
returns 15.5
